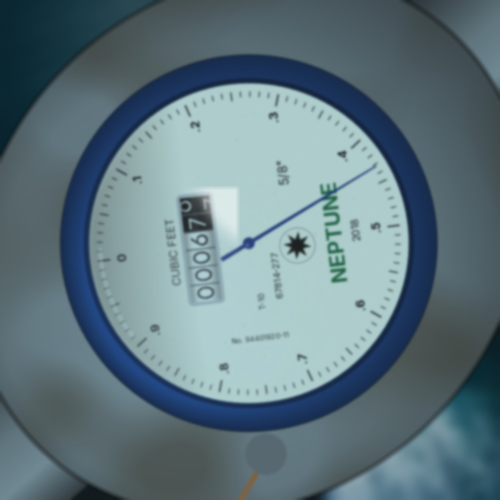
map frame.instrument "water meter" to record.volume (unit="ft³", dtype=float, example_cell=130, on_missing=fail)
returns 676.43
